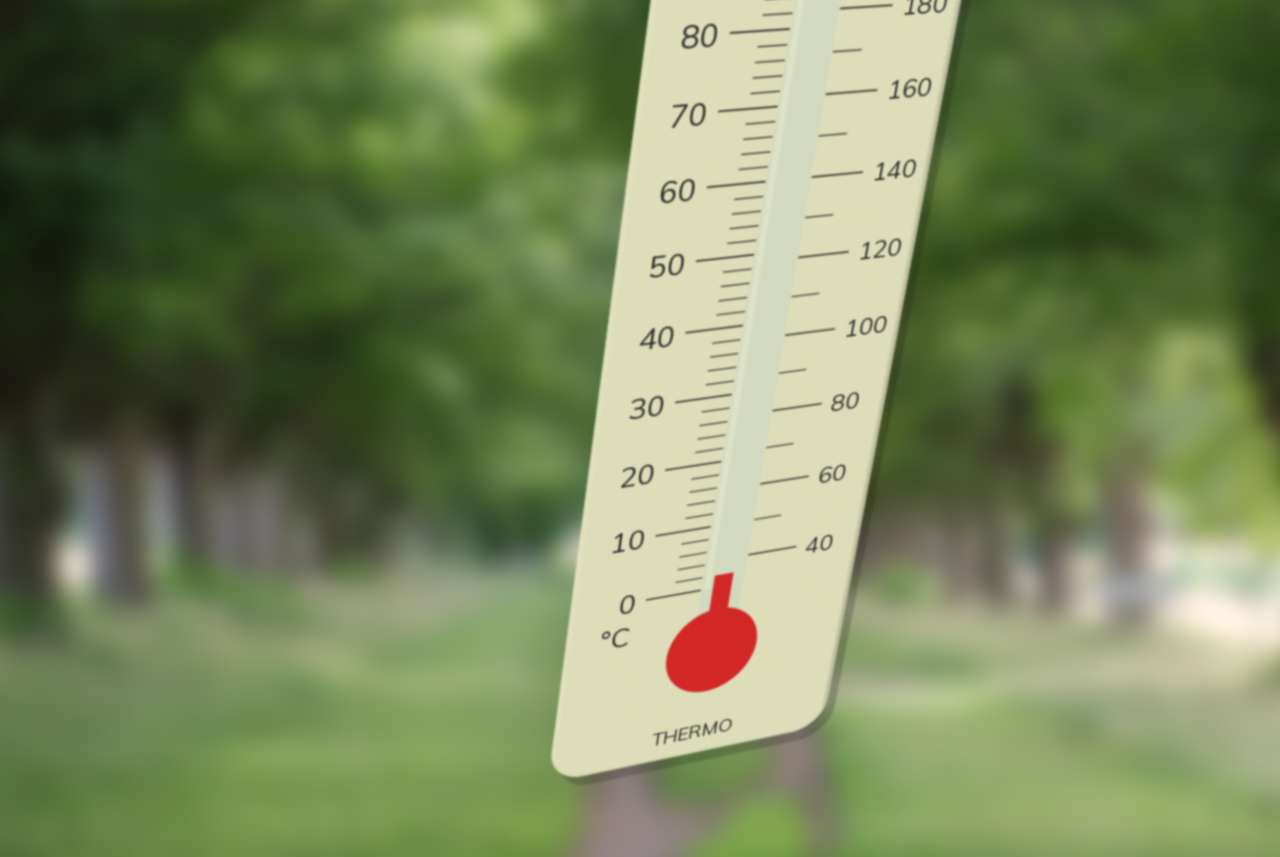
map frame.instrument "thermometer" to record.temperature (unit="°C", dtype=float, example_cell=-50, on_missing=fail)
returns 2
